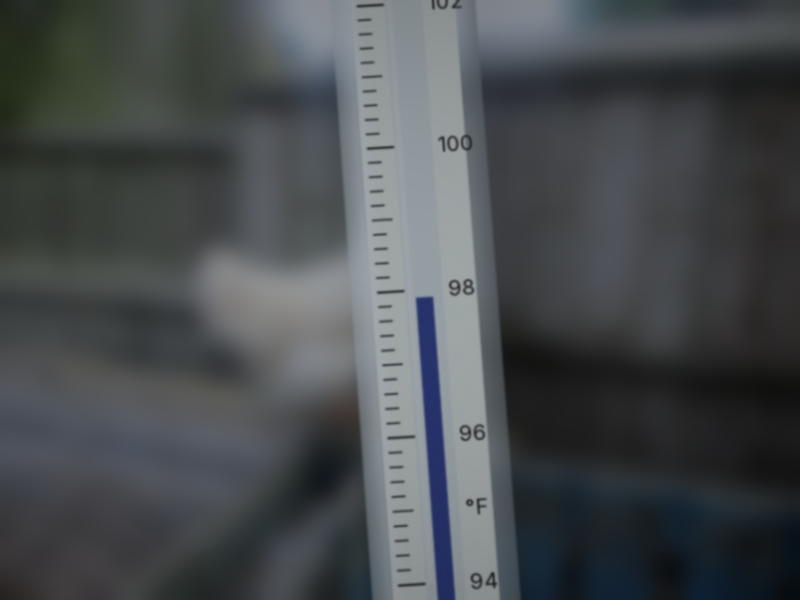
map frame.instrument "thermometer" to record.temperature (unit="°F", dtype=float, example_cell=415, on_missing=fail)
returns 97.9
